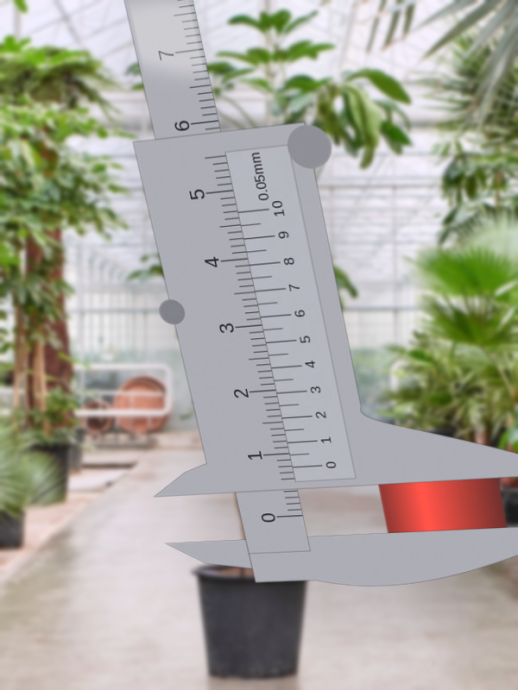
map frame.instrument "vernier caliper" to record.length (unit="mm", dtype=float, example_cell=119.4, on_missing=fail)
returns 7.8
